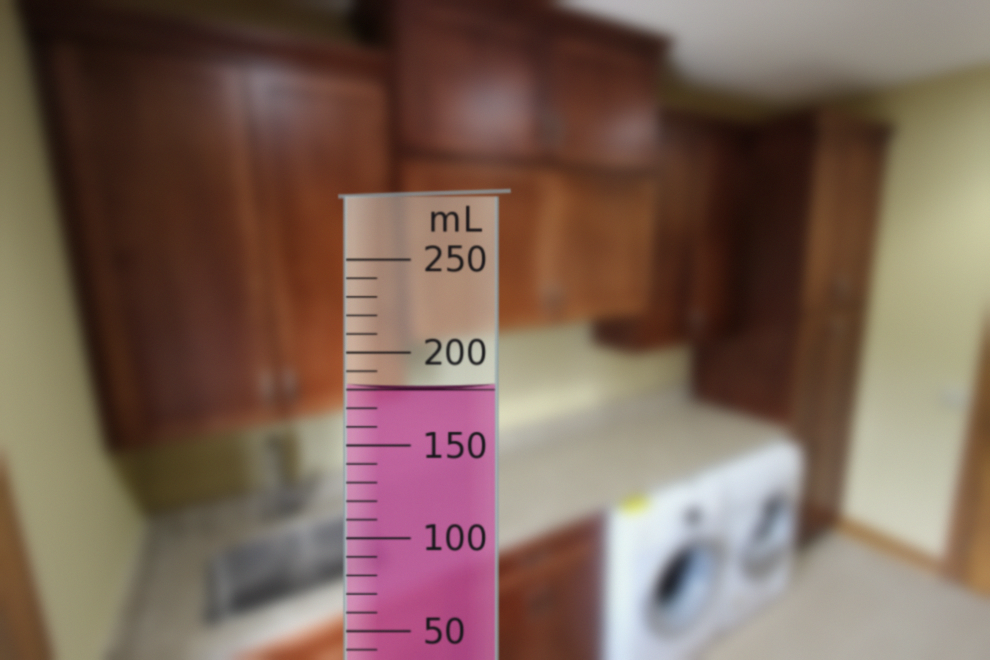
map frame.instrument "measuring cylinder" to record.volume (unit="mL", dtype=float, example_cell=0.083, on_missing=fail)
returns 180
